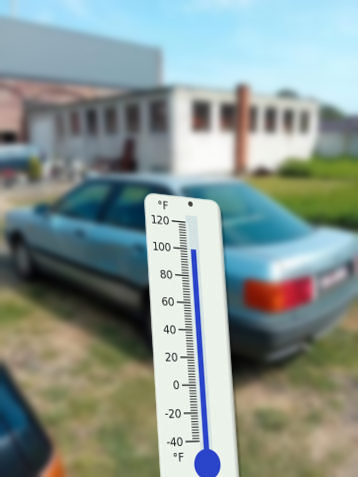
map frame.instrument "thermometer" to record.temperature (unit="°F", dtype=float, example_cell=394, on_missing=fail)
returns 100
